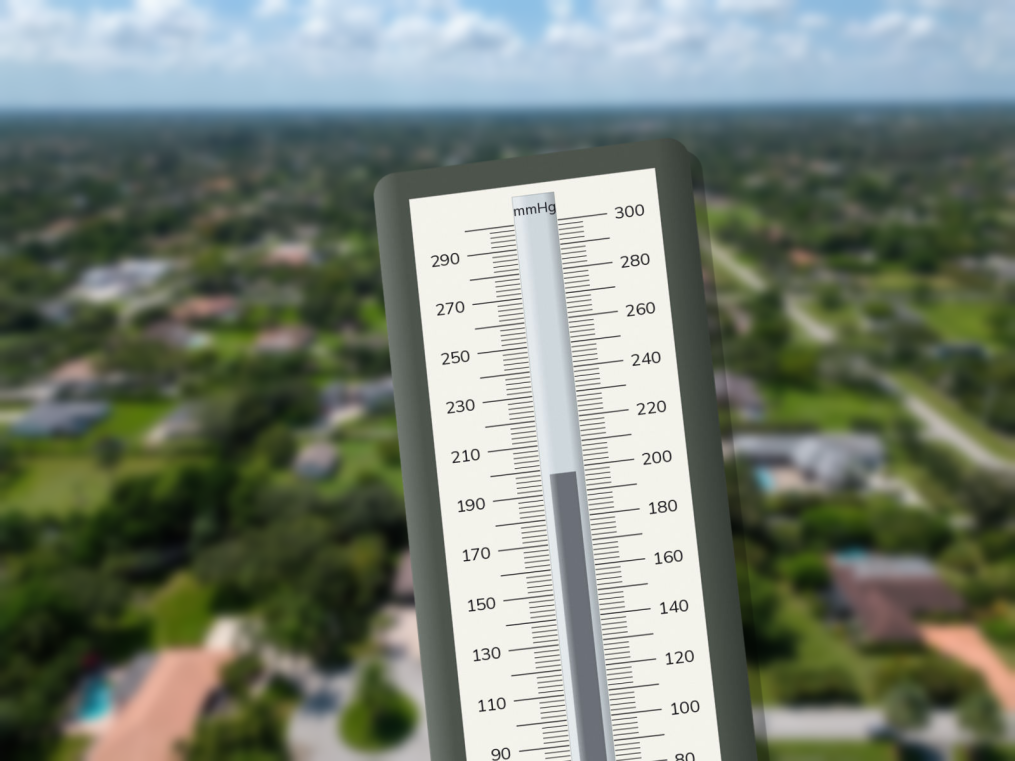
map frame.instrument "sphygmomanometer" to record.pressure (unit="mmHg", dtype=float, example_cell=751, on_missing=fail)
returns 198
